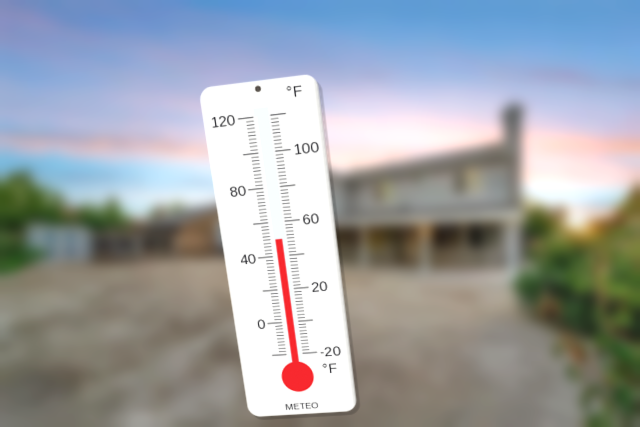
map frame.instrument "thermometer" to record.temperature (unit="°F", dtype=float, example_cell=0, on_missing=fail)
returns 50
